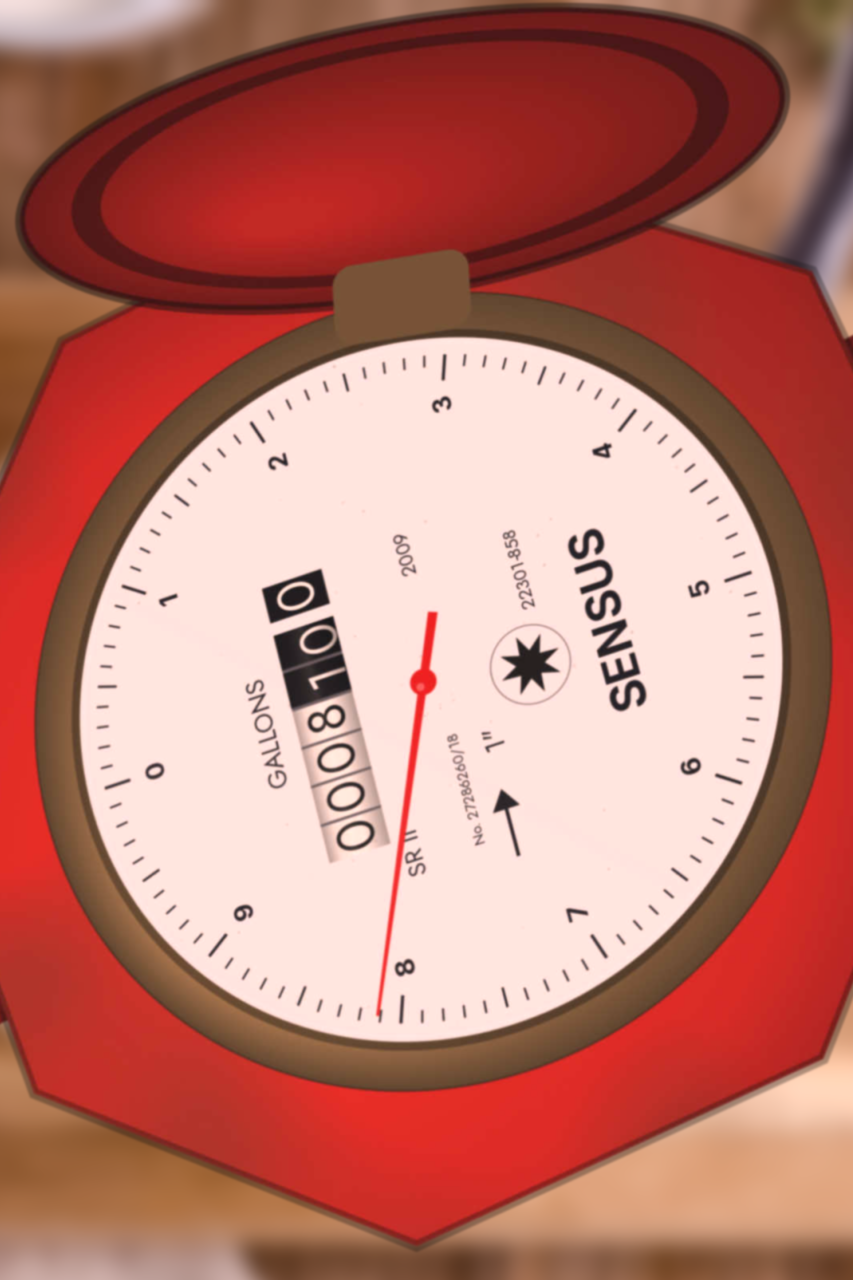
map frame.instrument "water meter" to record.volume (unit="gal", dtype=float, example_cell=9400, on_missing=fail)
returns 8098.1
